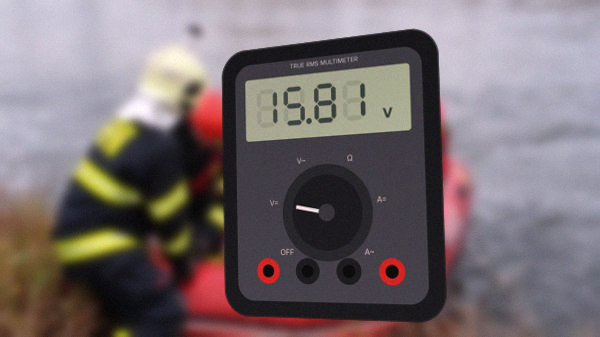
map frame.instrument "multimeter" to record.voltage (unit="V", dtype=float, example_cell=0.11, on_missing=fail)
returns 15.81
